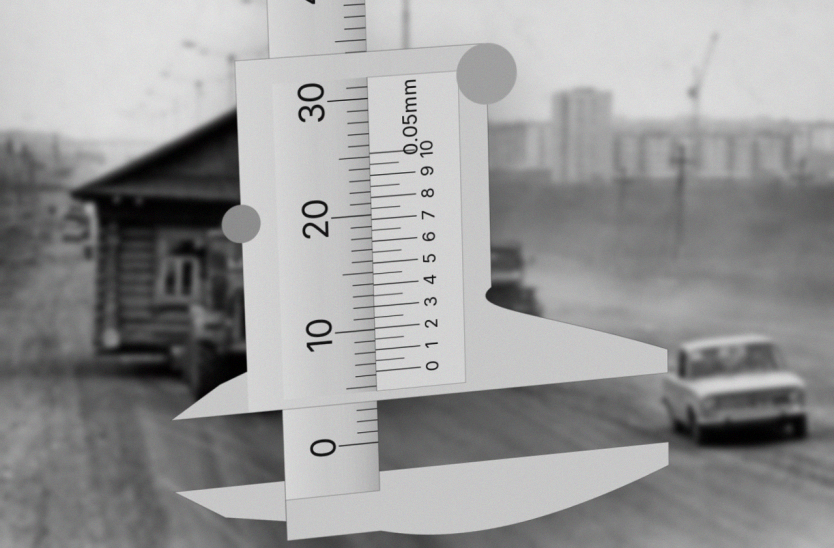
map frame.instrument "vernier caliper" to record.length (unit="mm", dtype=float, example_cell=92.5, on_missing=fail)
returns 6.3
